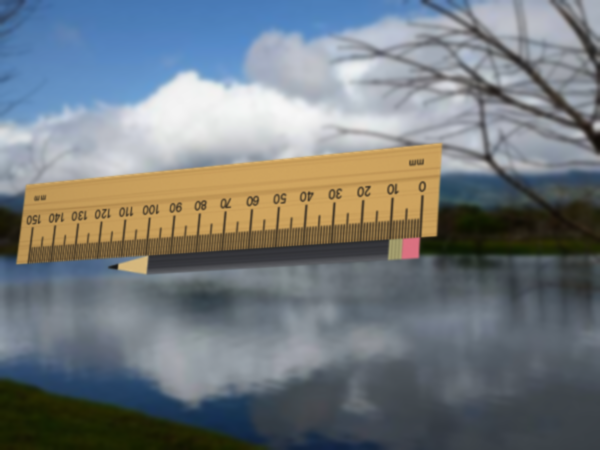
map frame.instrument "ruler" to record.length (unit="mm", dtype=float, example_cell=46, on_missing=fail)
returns 115
